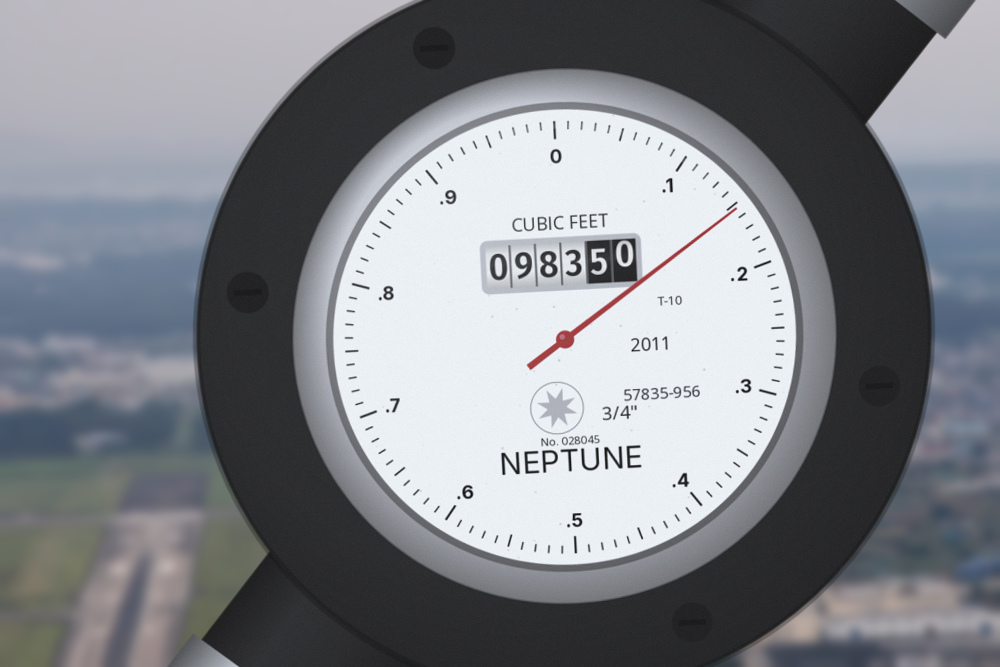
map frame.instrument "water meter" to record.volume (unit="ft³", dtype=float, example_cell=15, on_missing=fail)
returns 98350.15
